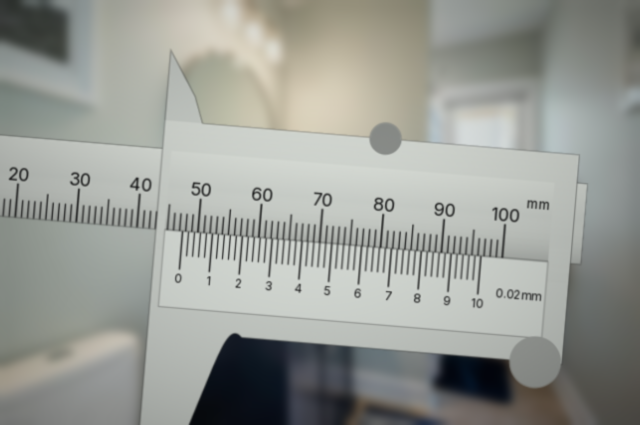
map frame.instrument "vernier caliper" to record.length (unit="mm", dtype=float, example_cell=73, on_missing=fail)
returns 47.5
